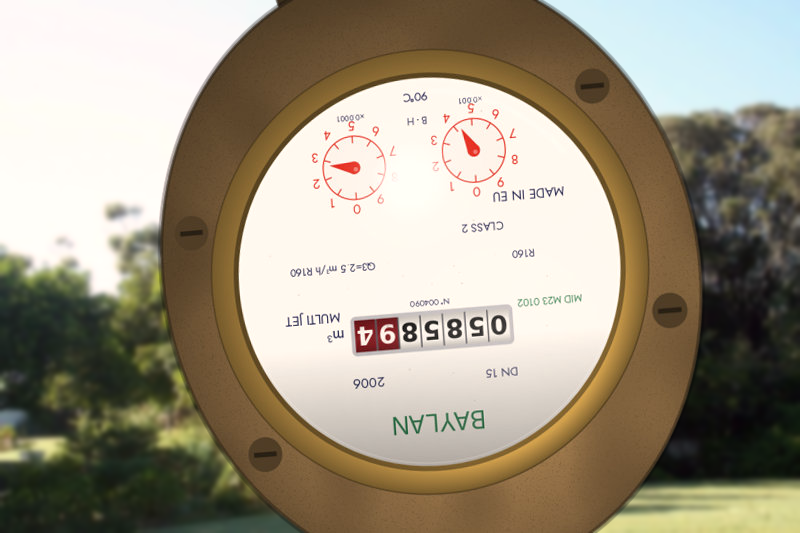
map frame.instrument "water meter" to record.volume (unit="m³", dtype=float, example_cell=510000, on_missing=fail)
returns 5858.9442
